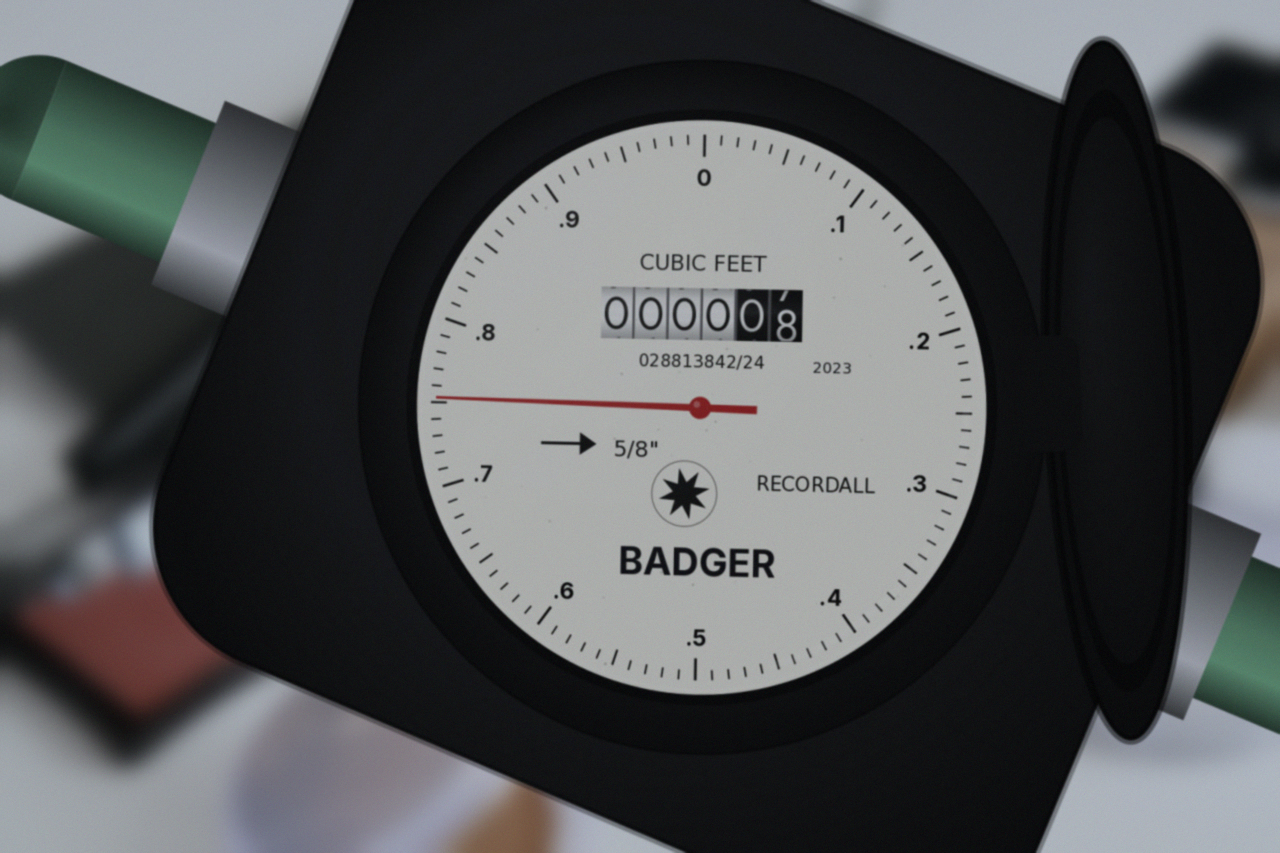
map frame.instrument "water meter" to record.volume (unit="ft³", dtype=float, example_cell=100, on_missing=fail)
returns 7.75
